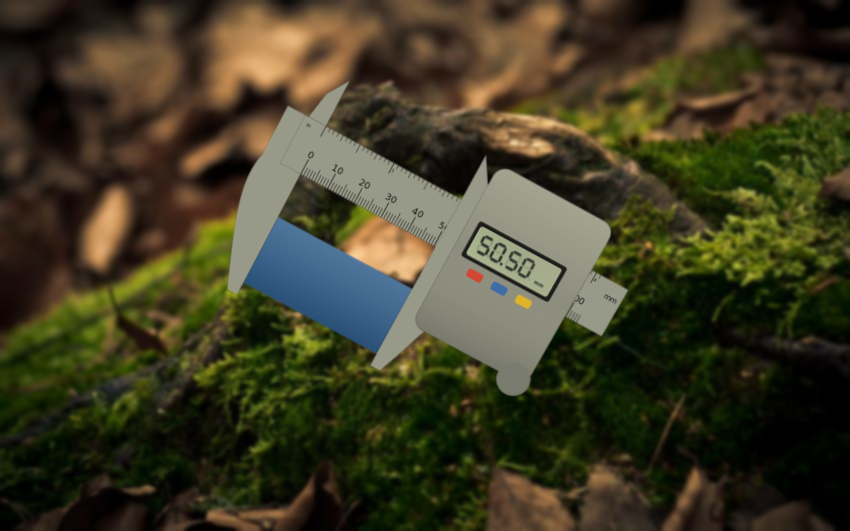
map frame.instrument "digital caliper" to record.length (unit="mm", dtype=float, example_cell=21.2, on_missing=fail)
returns 50.50
